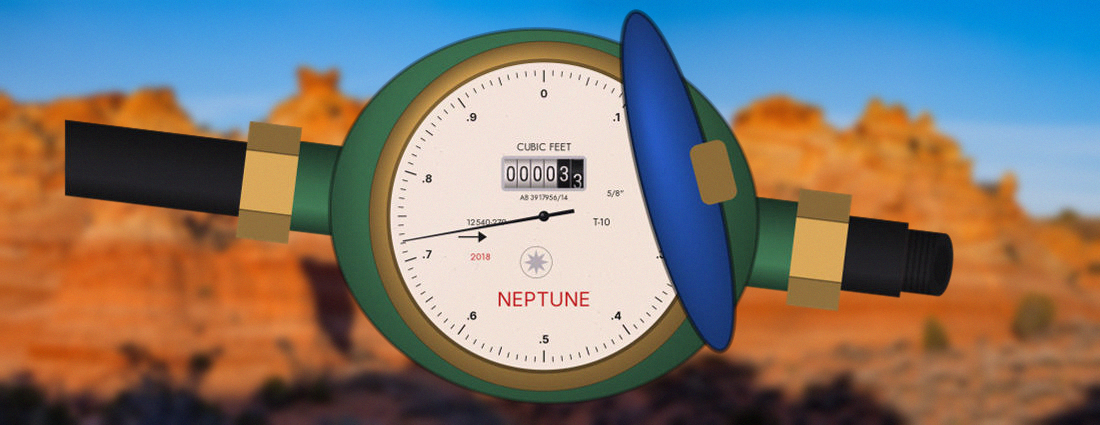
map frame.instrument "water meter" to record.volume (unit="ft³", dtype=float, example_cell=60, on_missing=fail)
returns 32.72
